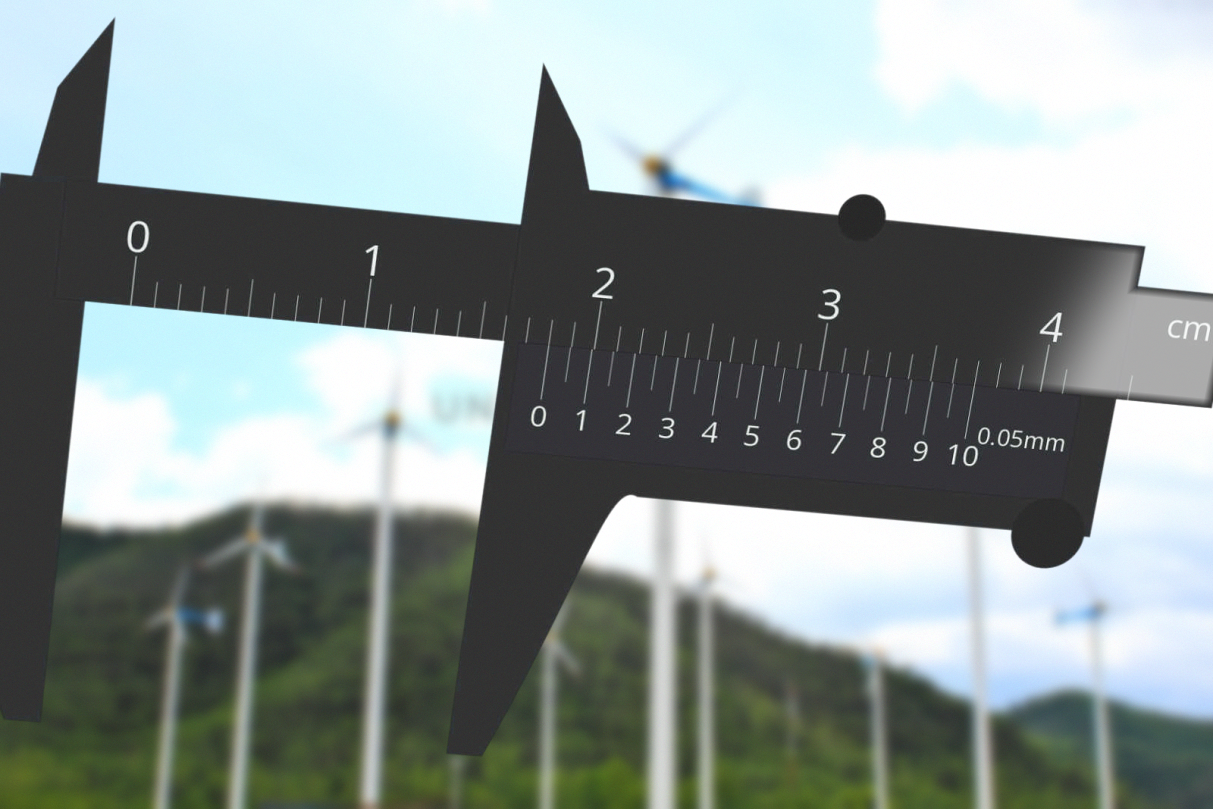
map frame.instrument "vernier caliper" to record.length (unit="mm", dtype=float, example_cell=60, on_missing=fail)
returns 18.00
